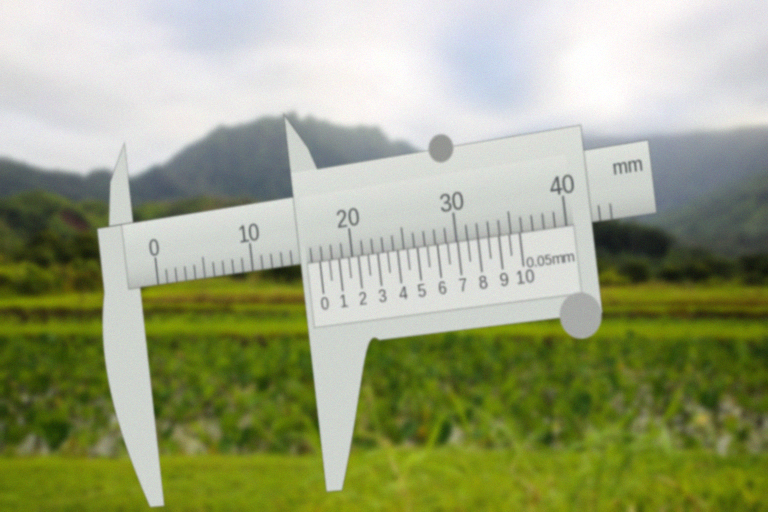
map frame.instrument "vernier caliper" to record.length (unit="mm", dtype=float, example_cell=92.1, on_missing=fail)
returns 16.8
